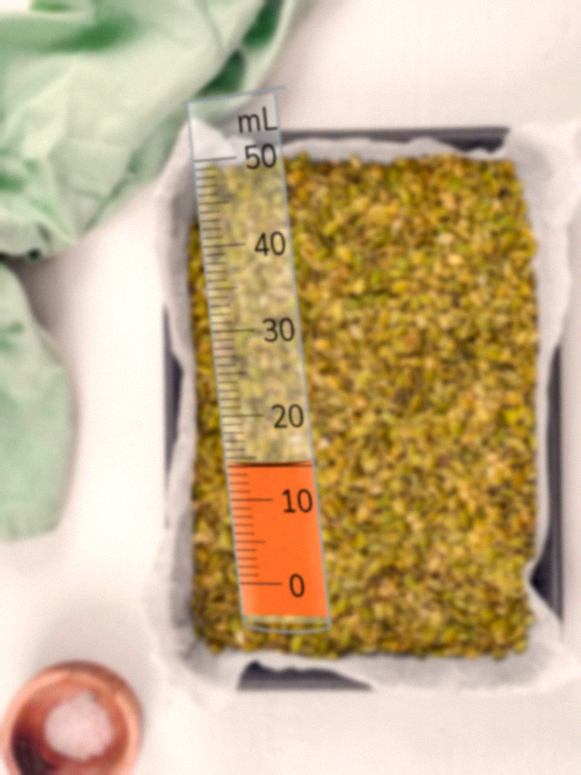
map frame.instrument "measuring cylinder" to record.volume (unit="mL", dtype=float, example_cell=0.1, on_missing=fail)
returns 14
